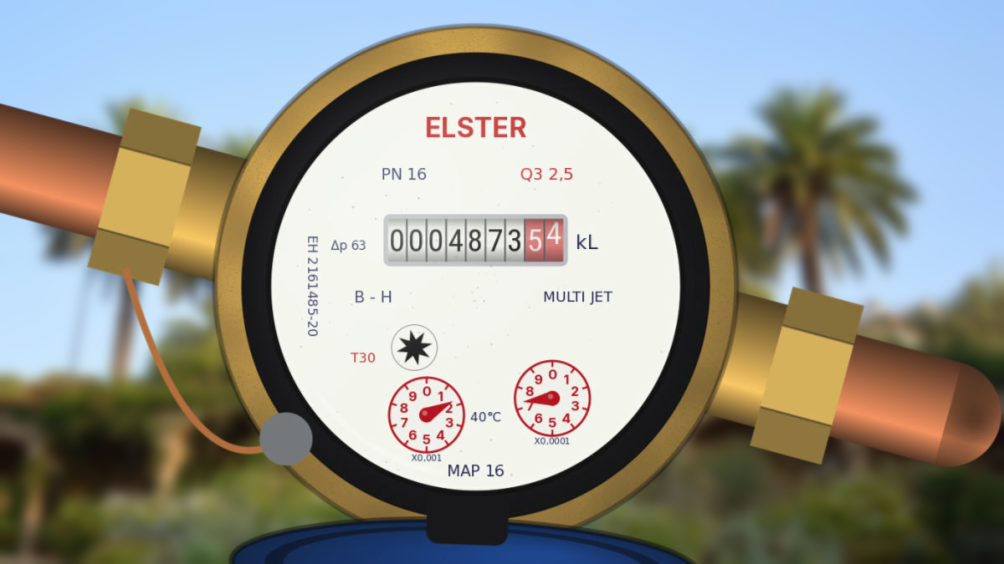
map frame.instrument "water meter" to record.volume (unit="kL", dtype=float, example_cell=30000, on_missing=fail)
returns 4873.5417
